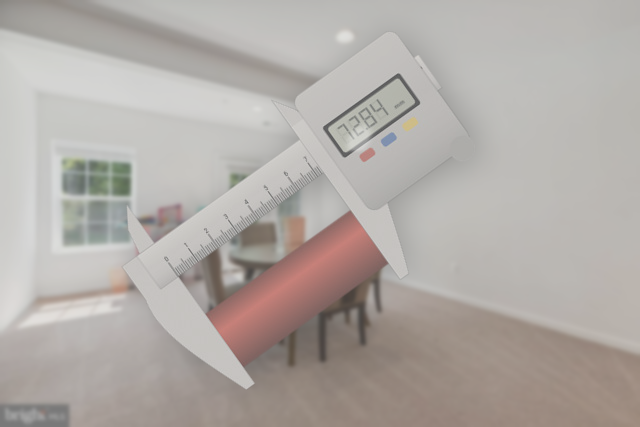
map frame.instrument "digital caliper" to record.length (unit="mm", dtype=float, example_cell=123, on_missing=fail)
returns 72.84
